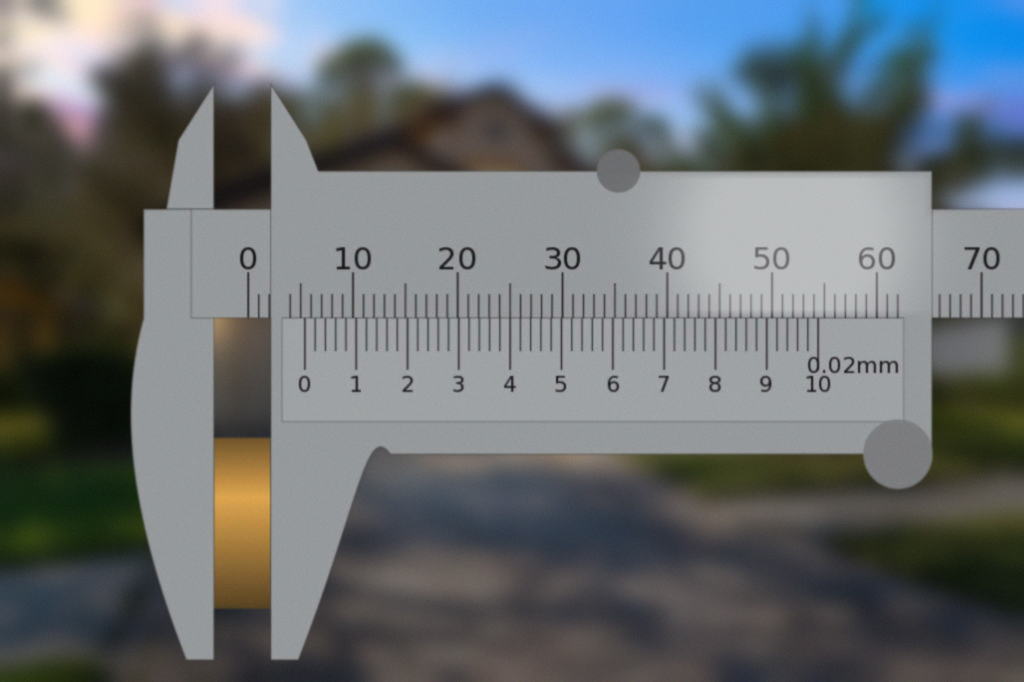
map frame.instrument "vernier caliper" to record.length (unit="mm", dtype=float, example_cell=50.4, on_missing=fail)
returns 5.4
